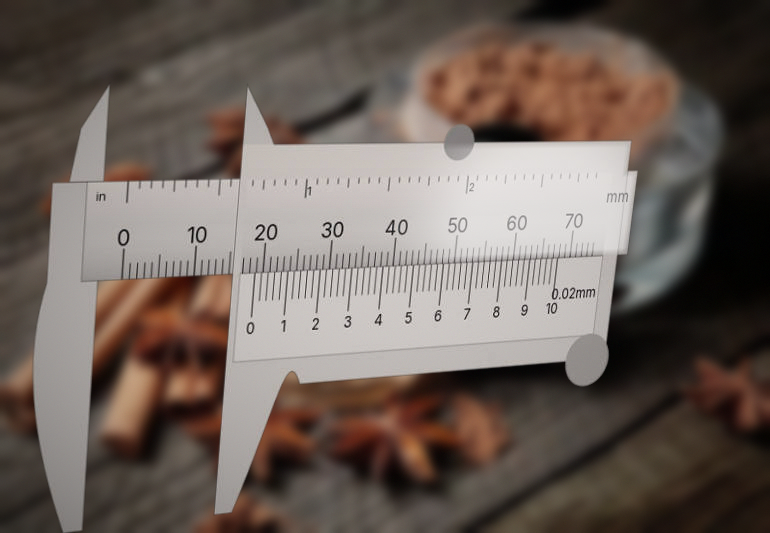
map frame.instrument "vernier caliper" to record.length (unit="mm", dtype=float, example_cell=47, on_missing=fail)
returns 18.8
